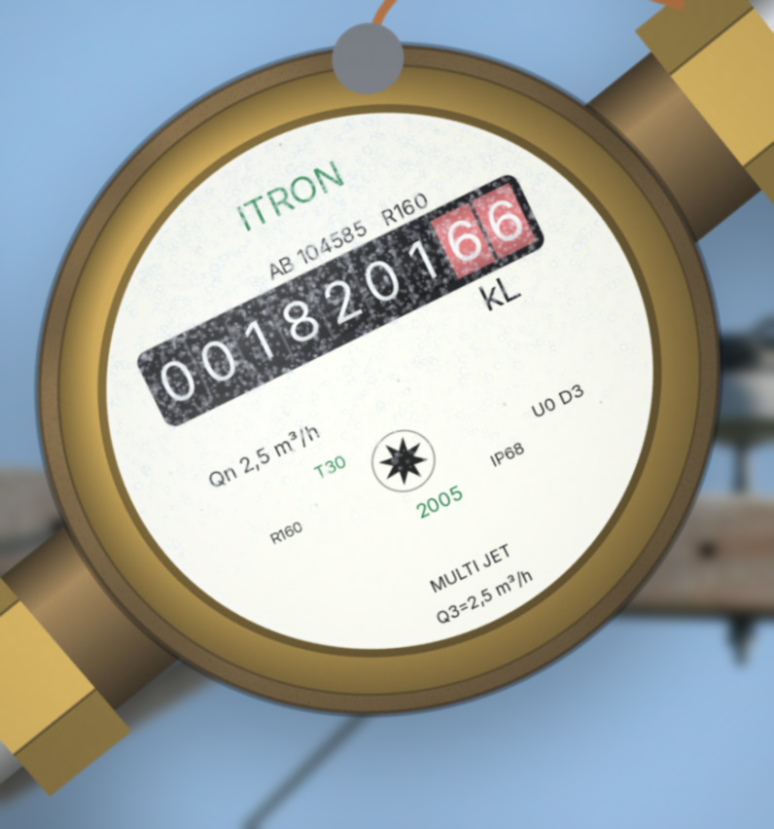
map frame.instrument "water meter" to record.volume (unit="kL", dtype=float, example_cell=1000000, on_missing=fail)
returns 18201.66
